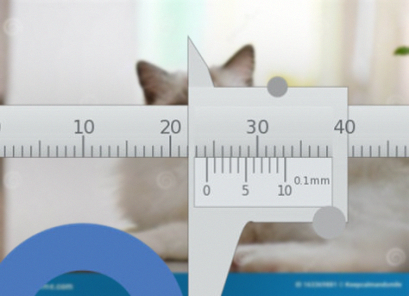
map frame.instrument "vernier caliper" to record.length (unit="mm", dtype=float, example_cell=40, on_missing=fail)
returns 24.2
